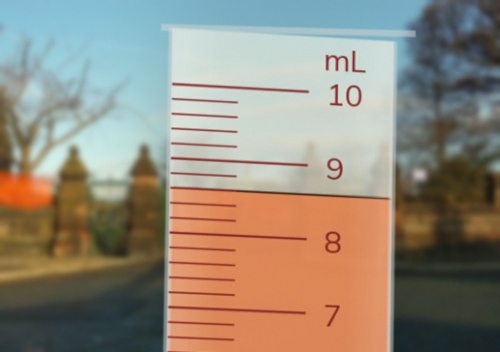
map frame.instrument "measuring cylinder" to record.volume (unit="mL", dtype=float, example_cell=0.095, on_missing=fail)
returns 8.6
